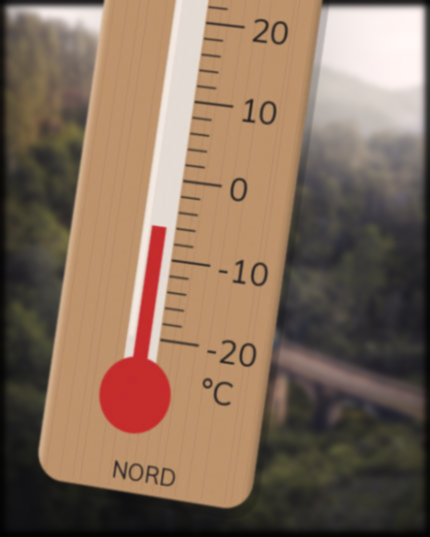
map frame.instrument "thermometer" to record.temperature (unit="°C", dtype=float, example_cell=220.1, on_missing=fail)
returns -6
